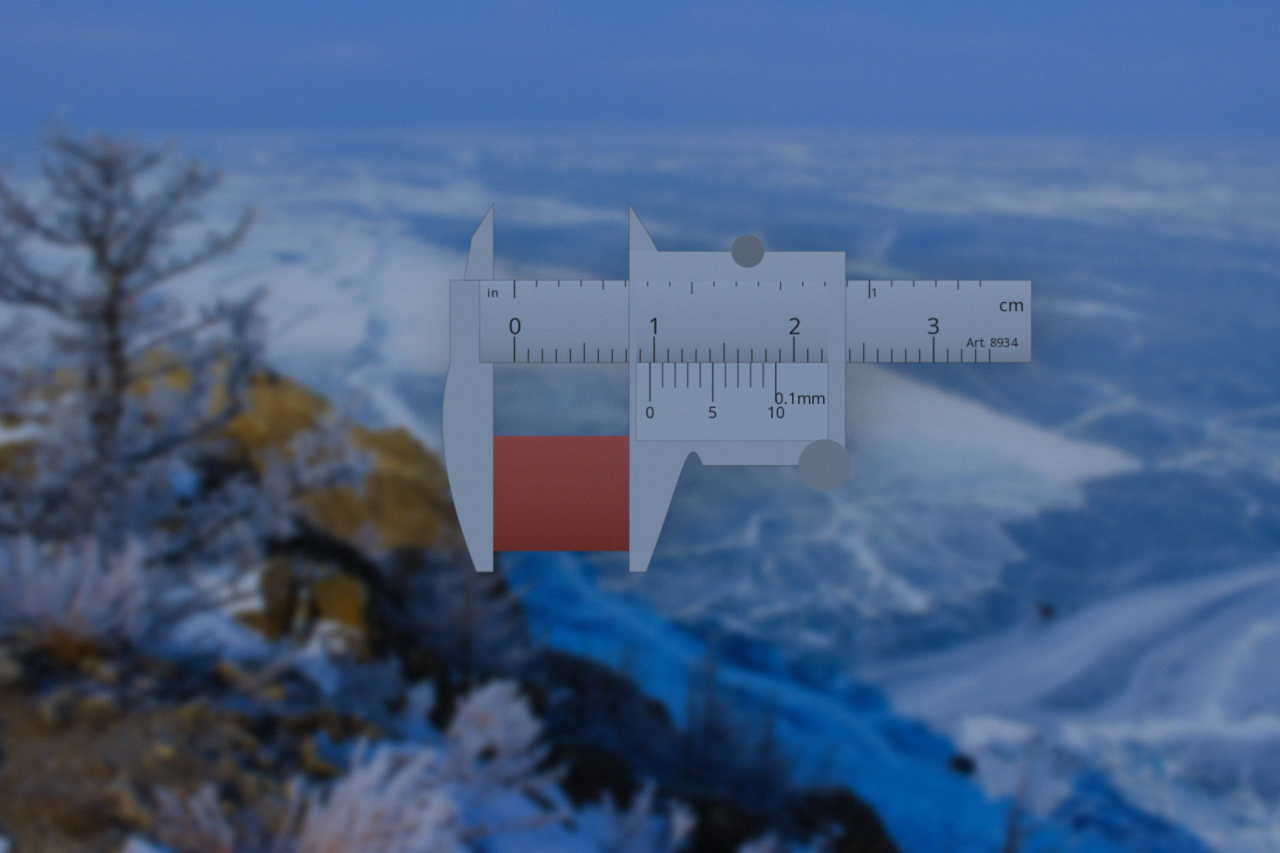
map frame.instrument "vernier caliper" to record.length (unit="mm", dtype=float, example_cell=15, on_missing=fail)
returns 9.7
